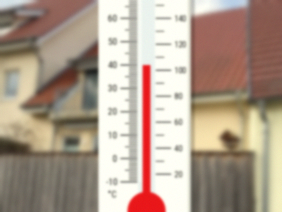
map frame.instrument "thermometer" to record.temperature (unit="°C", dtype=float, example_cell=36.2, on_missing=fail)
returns 40
